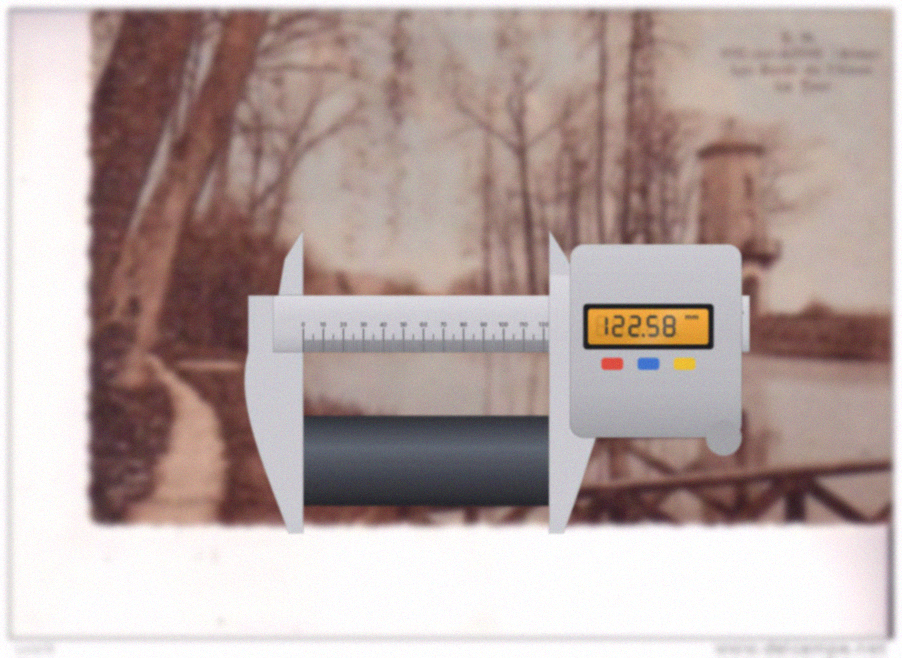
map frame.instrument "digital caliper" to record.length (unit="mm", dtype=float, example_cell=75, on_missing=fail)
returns 122.58
